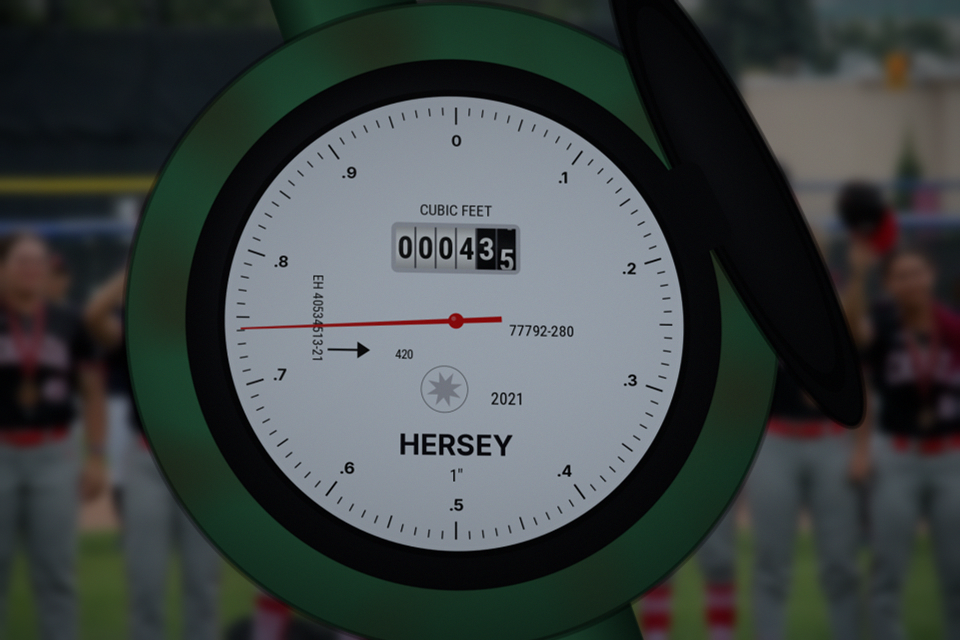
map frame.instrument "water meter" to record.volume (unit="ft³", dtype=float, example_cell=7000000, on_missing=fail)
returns 434.74
